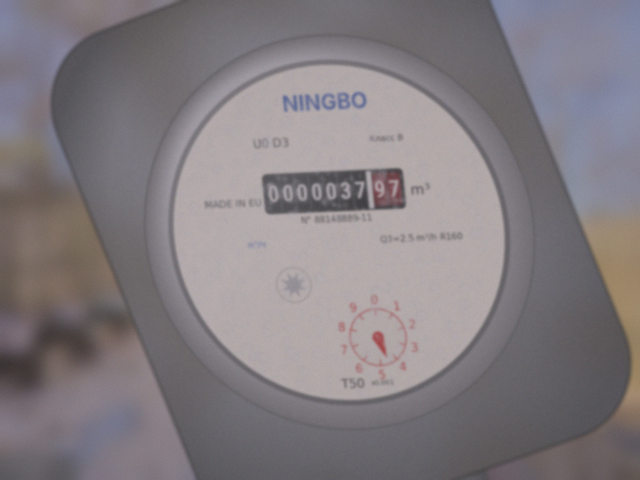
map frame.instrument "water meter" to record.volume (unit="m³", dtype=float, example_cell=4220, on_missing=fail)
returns 37.974
